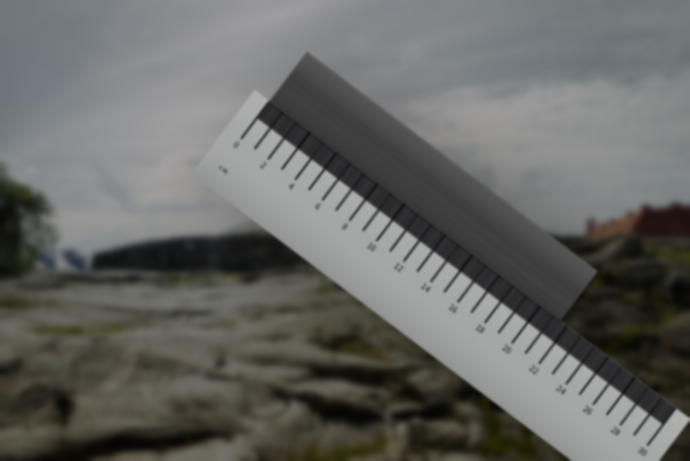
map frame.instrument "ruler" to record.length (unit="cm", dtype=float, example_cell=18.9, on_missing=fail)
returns 21.5
